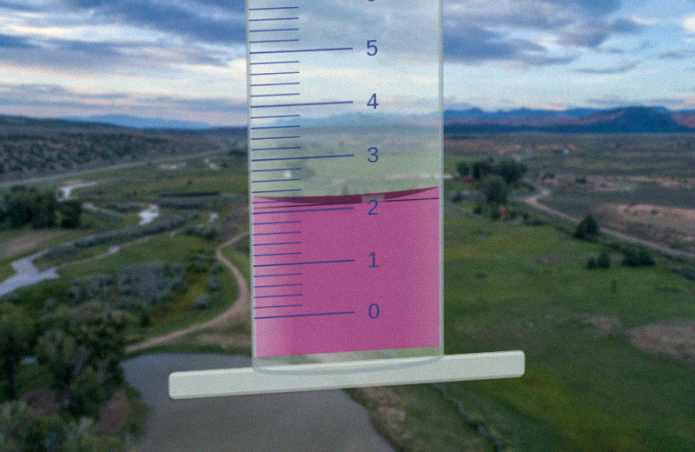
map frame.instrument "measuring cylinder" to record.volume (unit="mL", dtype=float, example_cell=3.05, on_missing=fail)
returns 2.1
